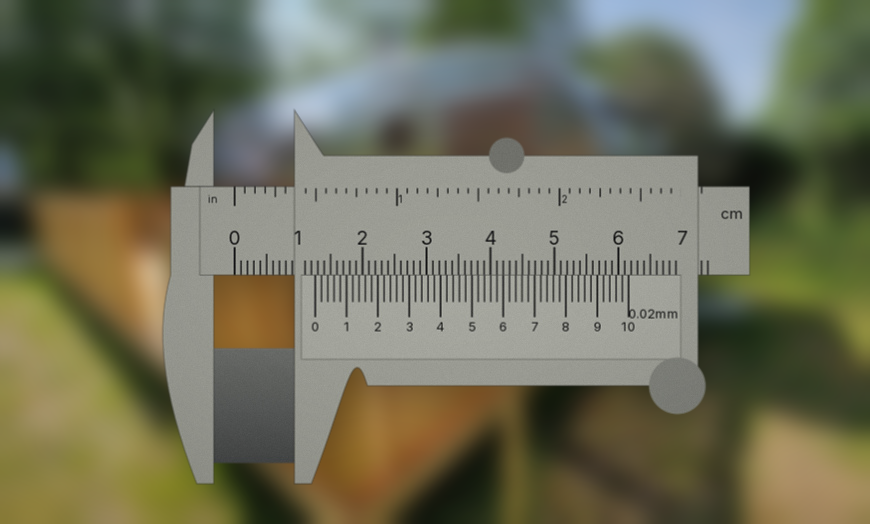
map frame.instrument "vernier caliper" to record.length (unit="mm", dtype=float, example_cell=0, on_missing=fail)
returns 12.6
